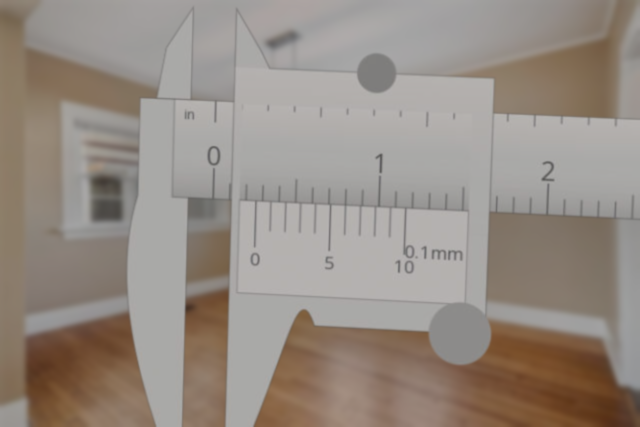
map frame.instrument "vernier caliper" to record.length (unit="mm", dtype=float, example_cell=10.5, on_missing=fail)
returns 2.6
